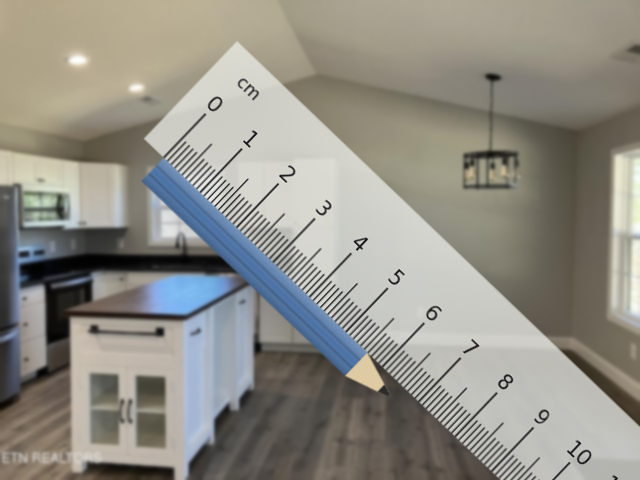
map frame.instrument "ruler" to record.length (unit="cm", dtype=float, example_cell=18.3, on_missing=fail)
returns 6.5
